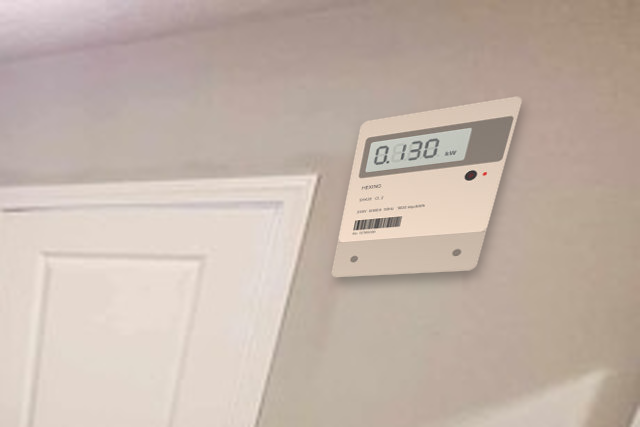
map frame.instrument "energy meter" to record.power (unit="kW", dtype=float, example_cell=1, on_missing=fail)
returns 0.130
